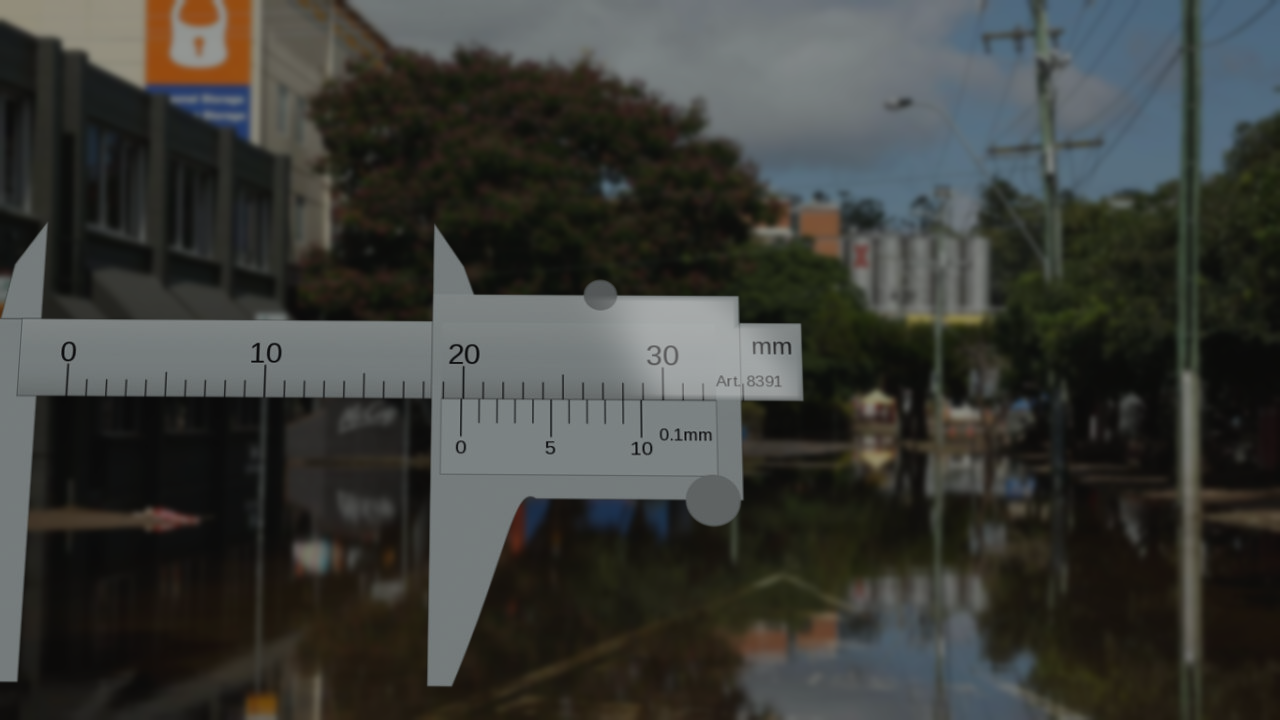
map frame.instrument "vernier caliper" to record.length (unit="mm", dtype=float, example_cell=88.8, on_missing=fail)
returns 19.9
